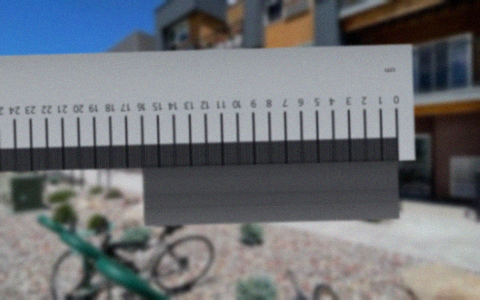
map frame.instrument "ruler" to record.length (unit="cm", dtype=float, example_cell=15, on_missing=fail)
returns 16
